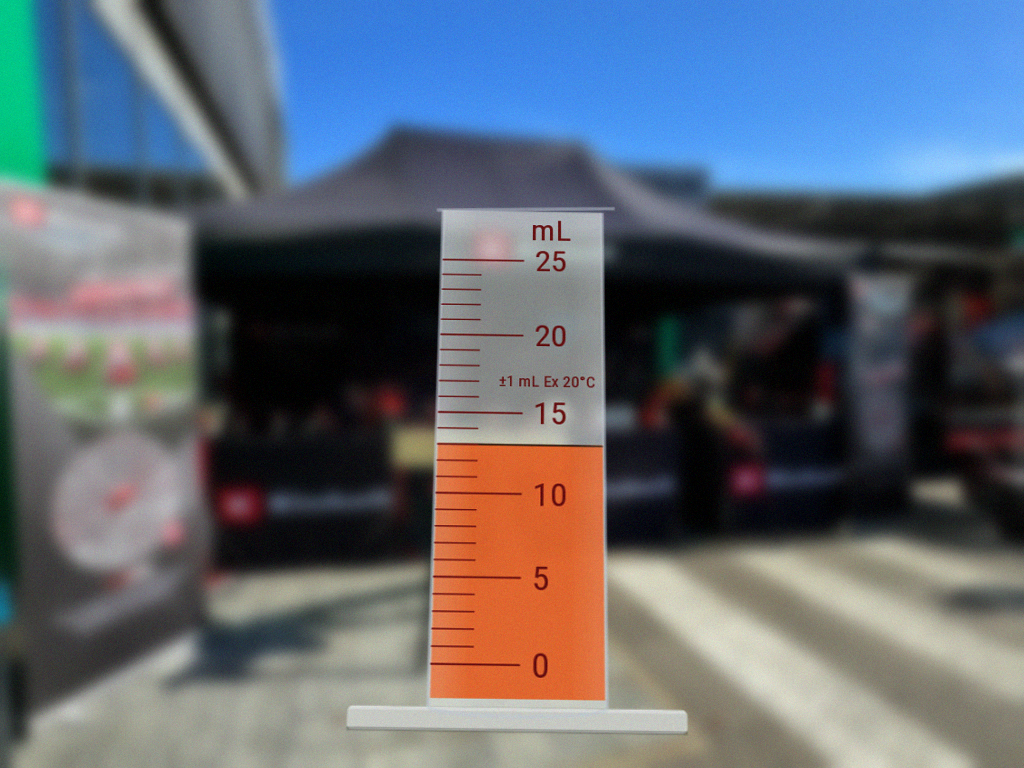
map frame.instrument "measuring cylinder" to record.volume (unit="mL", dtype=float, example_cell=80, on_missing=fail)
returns 13
